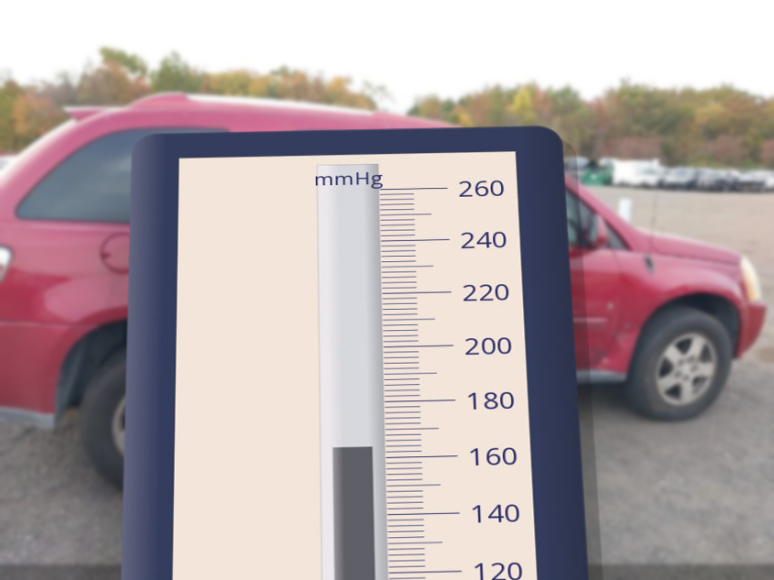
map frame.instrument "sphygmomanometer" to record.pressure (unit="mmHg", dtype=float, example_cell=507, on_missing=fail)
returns 164
